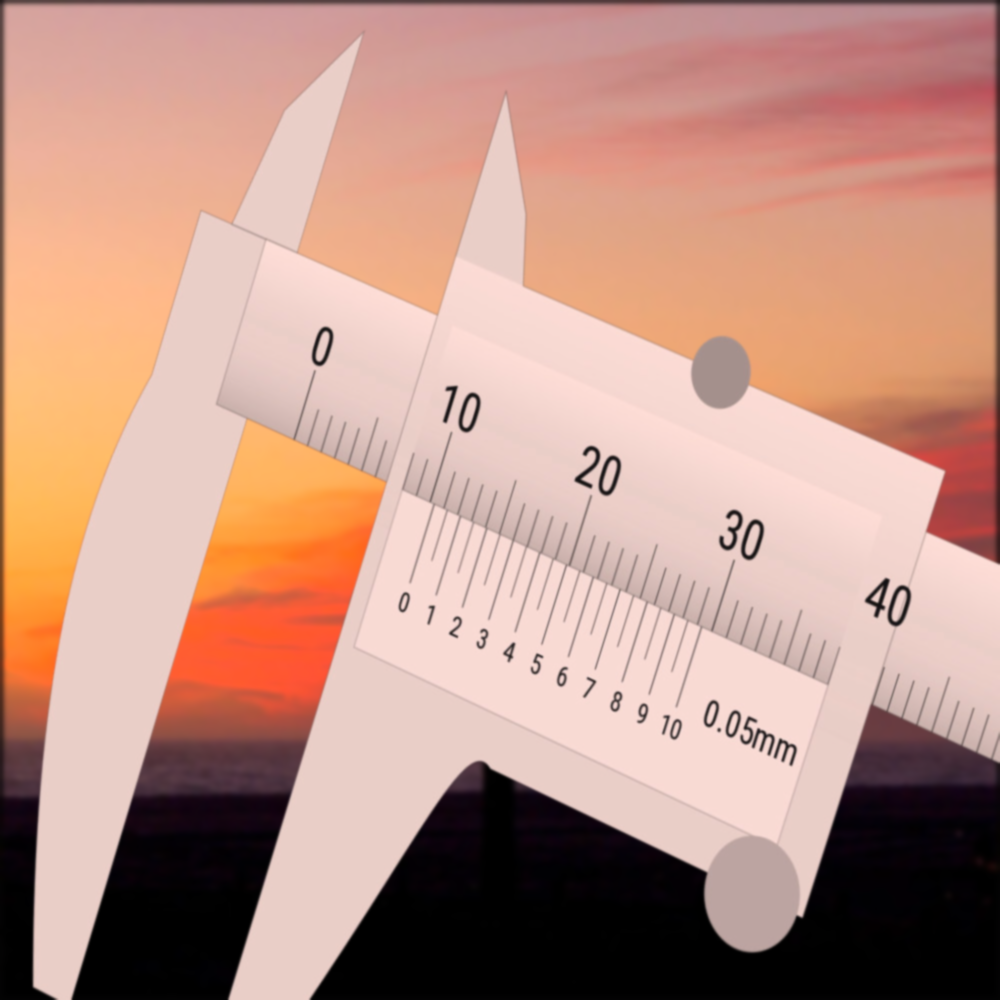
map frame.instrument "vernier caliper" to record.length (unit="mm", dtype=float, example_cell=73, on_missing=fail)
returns 10.3
